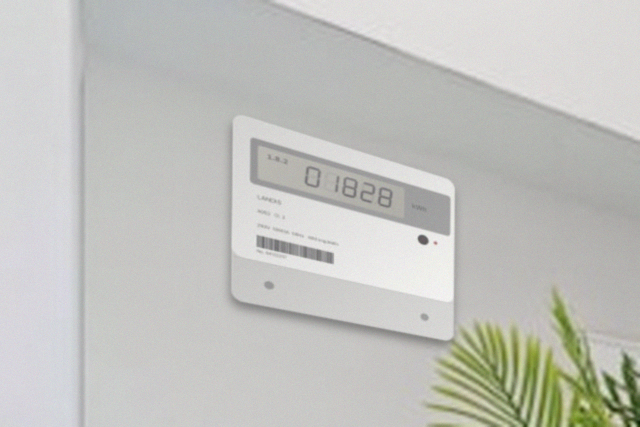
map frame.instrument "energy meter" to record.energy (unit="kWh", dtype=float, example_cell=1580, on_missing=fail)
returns 1828
